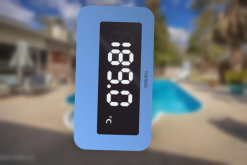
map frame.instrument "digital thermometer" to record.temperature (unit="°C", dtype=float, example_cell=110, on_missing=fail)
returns 189.0
